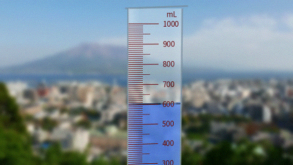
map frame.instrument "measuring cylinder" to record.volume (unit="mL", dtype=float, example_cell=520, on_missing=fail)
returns 600
